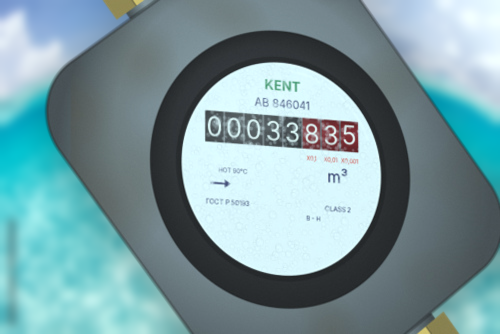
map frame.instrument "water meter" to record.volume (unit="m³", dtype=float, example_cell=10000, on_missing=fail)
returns 33.835
